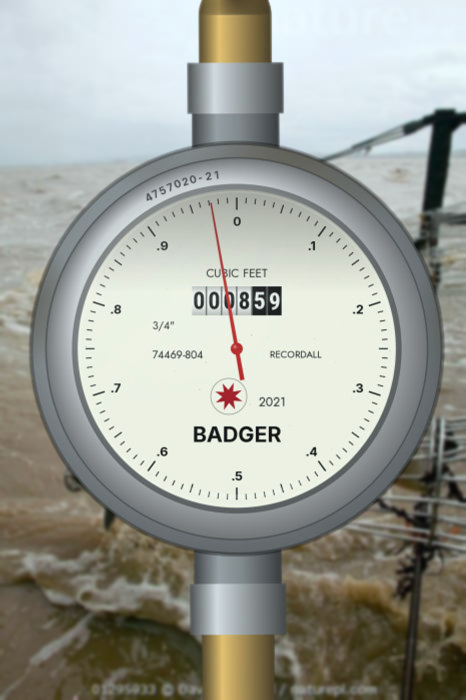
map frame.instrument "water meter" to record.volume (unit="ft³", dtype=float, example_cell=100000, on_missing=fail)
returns 858.97
